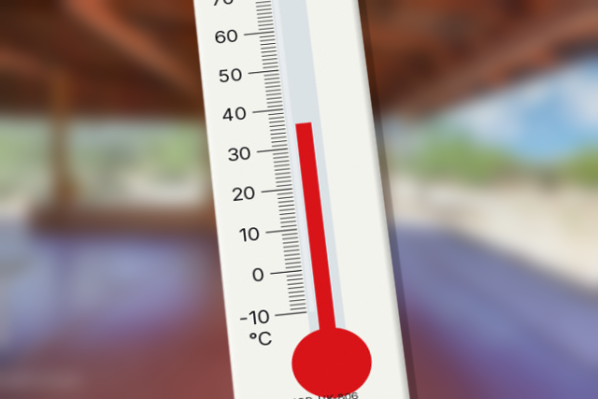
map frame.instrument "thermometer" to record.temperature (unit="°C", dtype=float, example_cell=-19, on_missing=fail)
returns 36
